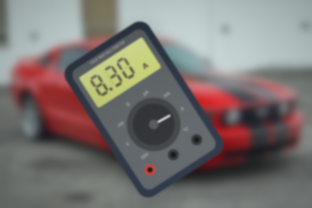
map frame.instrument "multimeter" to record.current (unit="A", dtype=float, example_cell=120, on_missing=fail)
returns 8.30
